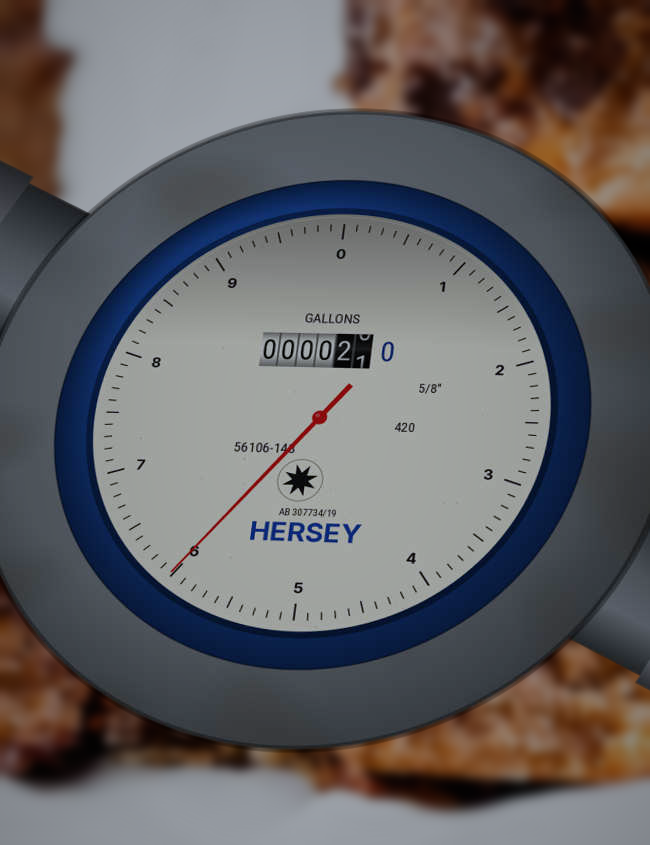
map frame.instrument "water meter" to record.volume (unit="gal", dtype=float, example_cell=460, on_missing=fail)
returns 206.0
